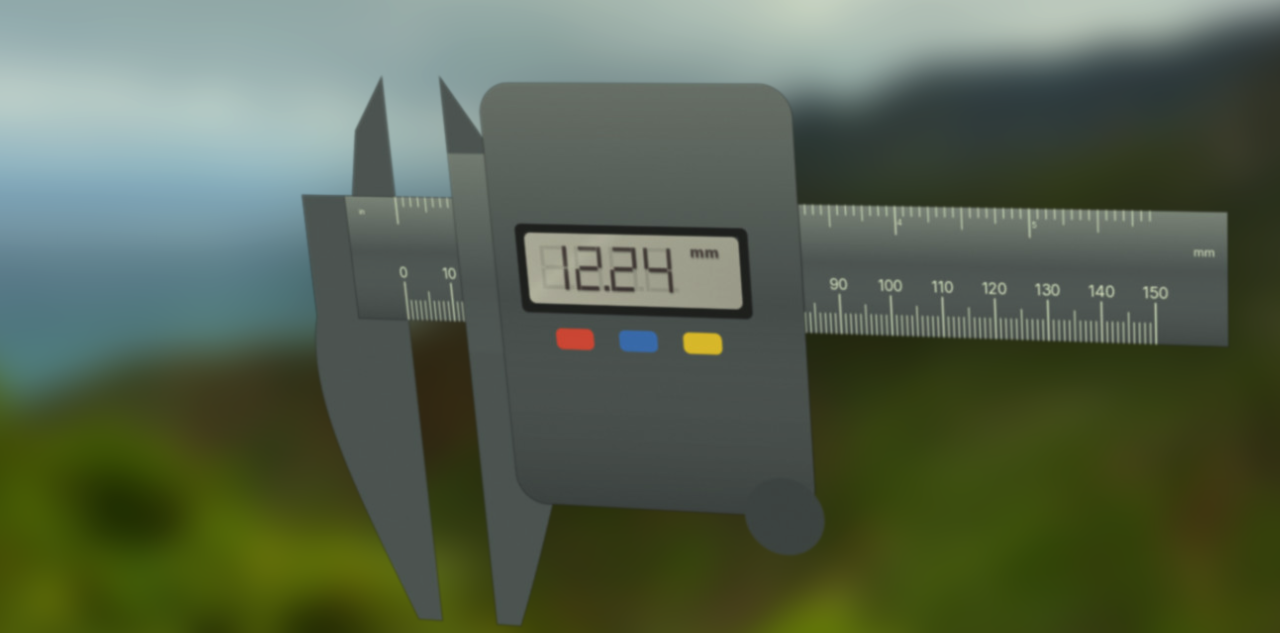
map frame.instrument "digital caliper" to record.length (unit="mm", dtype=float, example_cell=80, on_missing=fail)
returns 12.24
